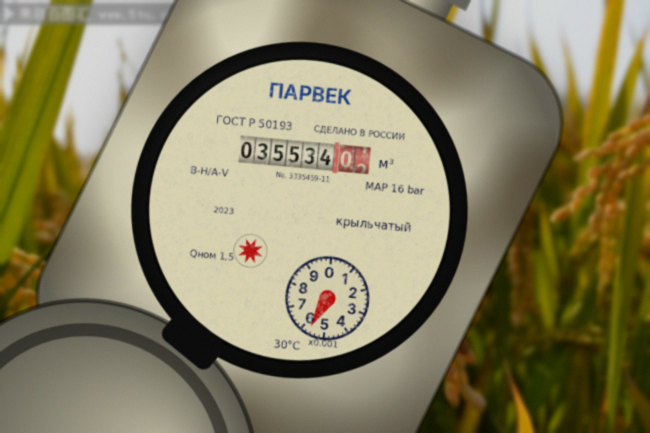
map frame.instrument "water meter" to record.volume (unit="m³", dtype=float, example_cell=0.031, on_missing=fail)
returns 35534.015
